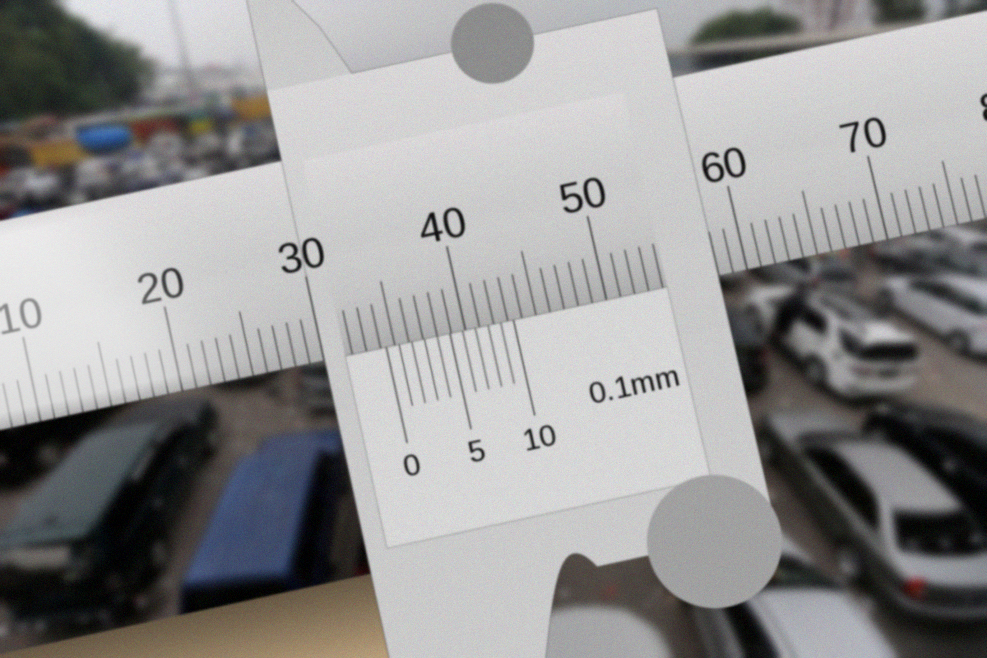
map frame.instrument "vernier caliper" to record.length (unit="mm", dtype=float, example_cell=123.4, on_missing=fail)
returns 34.4
